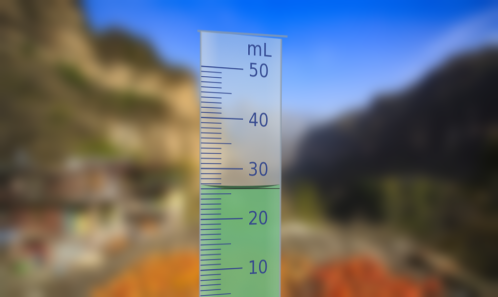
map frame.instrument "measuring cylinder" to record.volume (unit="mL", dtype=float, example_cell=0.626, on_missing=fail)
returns 26
